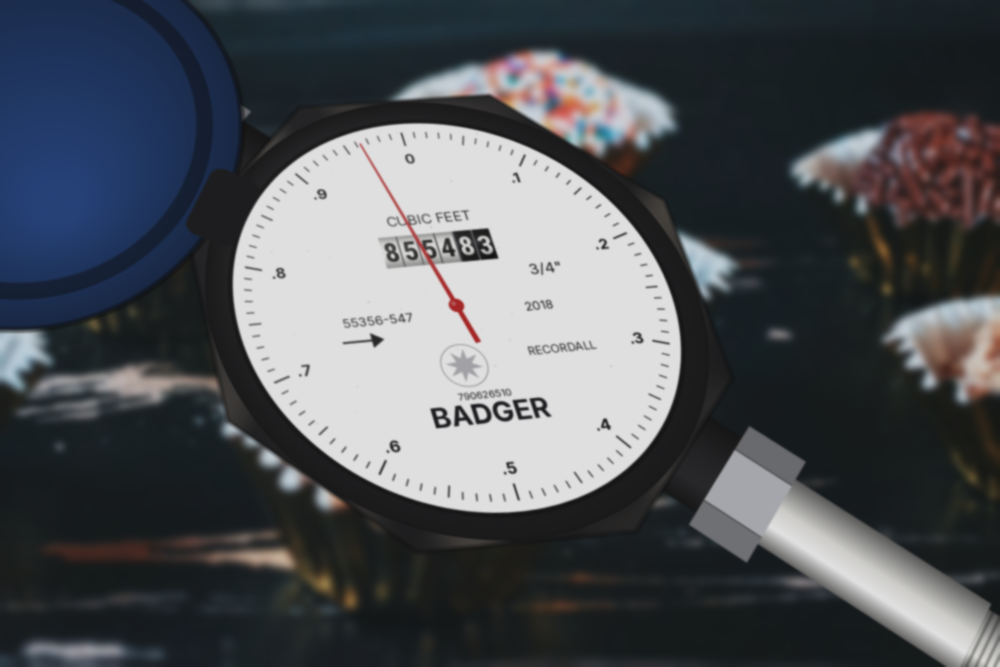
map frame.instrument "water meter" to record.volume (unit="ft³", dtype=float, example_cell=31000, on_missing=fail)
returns 855482.96
